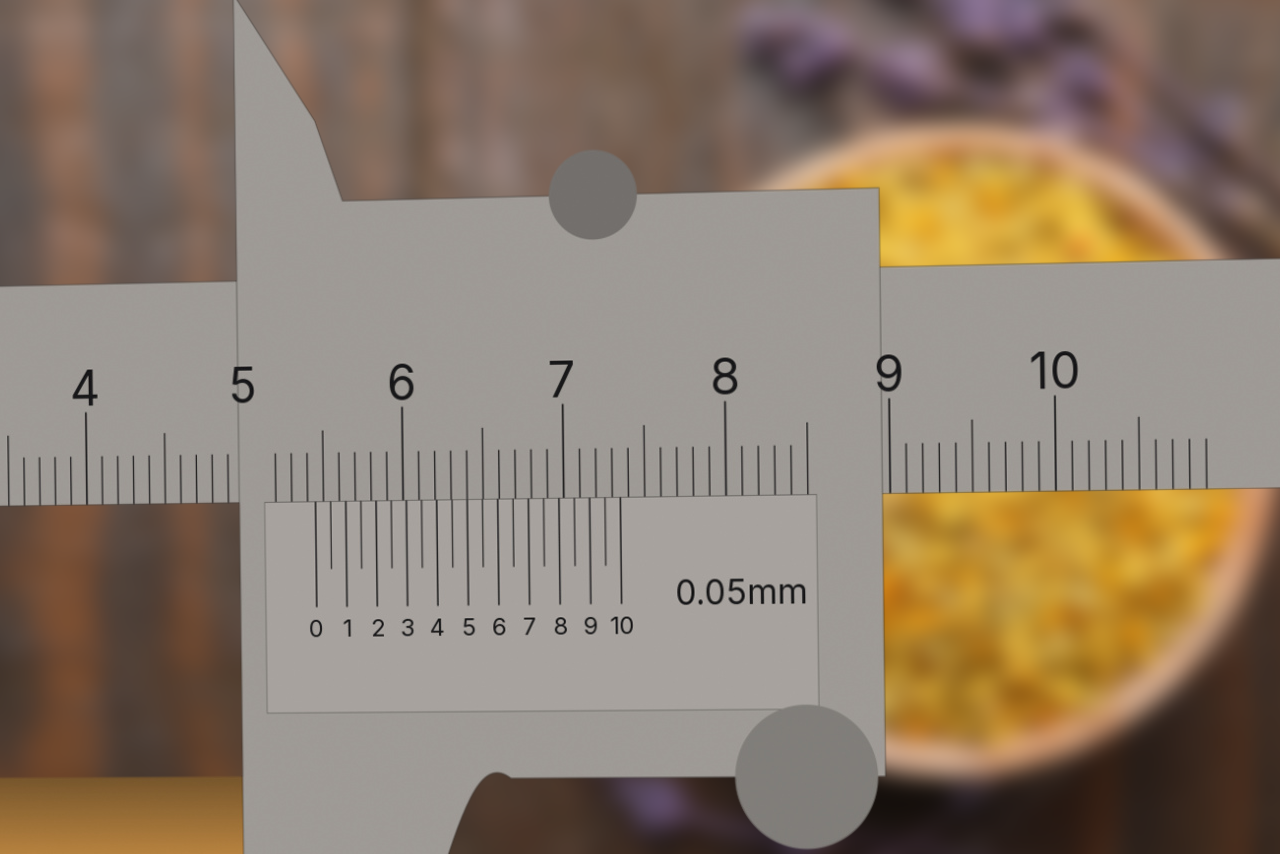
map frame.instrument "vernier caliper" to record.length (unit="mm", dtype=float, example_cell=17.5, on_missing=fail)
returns 54.5
